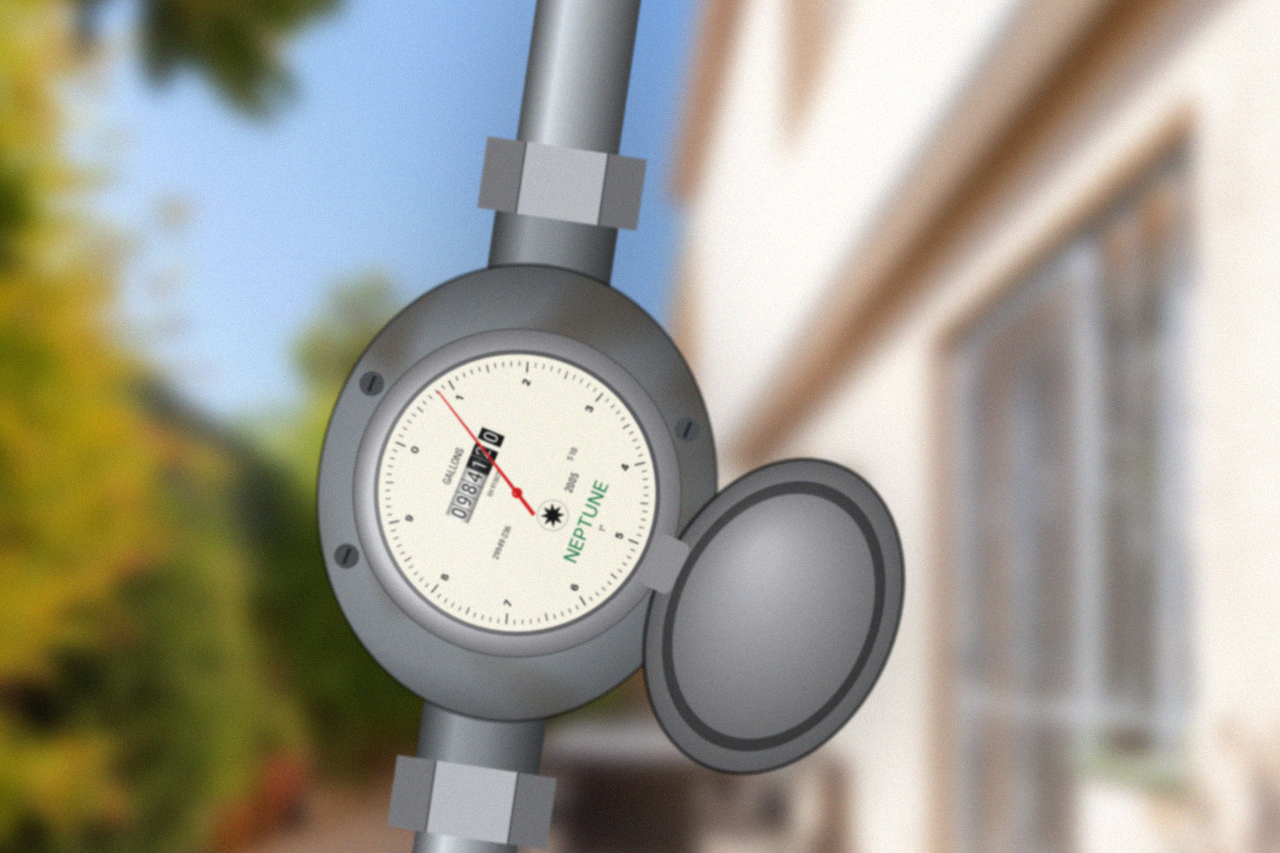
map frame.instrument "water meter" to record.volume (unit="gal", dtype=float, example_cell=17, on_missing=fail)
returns 984120.8
